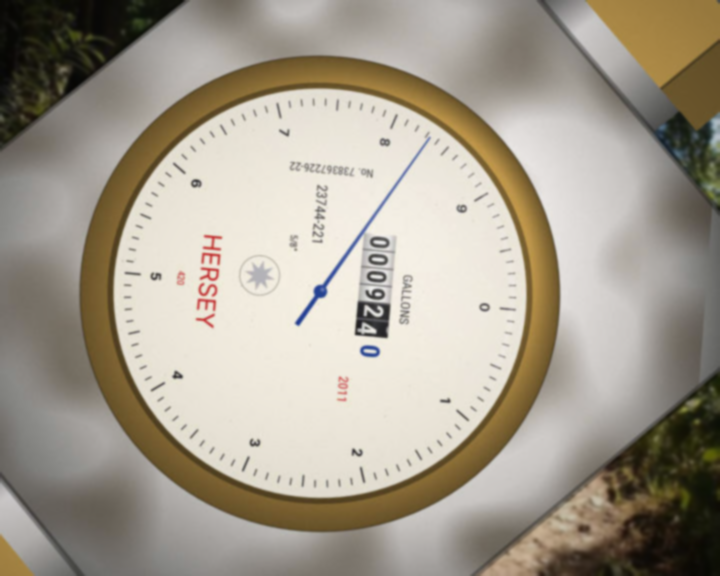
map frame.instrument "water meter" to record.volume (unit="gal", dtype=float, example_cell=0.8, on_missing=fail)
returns 9238.3
